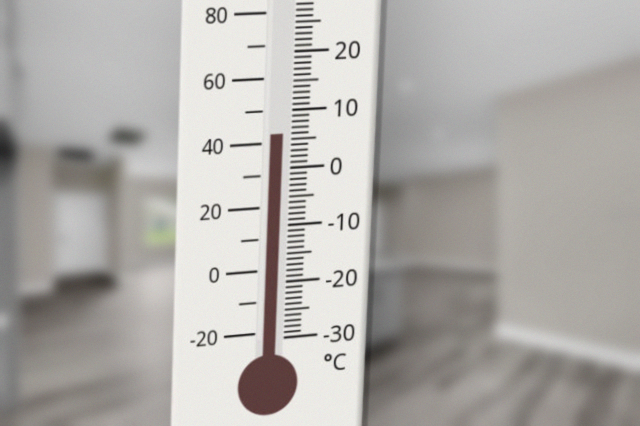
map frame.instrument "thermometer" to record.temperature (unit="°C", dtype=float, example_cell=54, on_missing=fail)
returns 6
